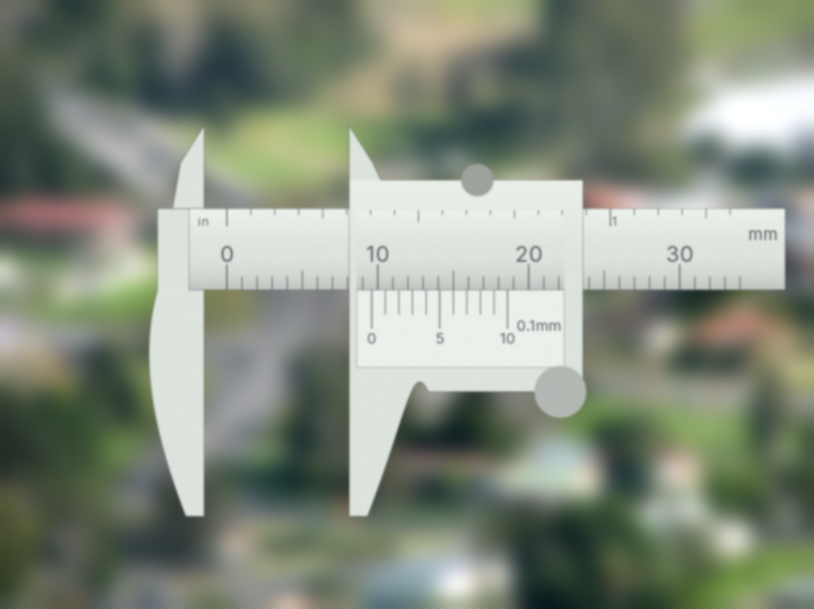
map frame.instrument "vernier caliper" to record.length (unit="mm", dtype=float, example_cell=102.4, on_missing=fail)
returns 9.6
